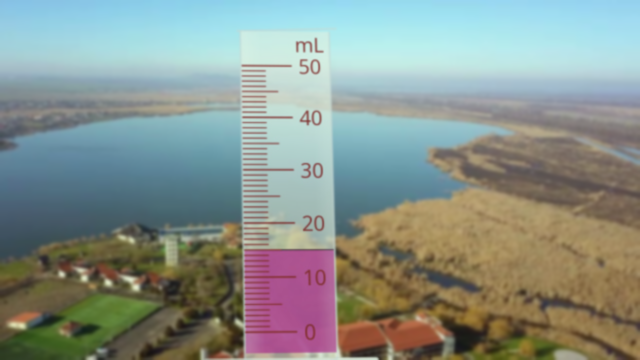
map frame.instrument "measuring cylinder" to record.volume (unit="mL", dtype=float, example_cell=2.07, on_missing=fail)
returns 15
